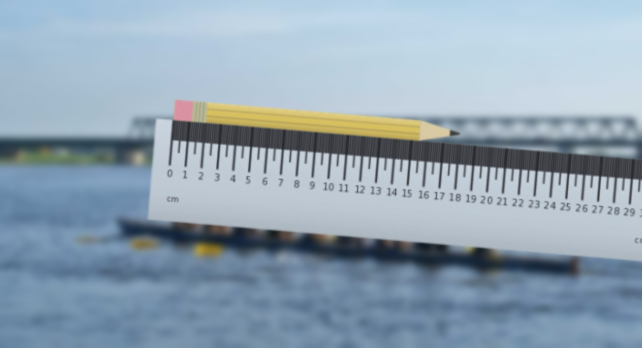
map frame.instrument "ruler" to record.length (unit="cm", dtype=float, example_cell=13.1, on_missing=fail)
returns 18
